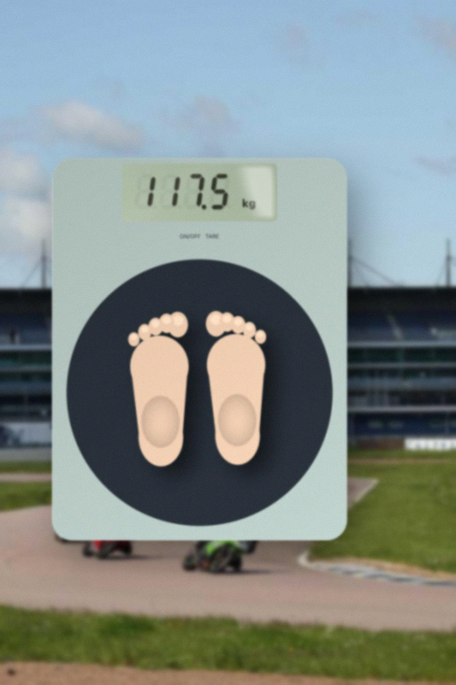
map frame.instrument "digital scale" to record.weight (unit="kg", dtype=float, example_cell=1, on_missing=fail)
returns 117.5
